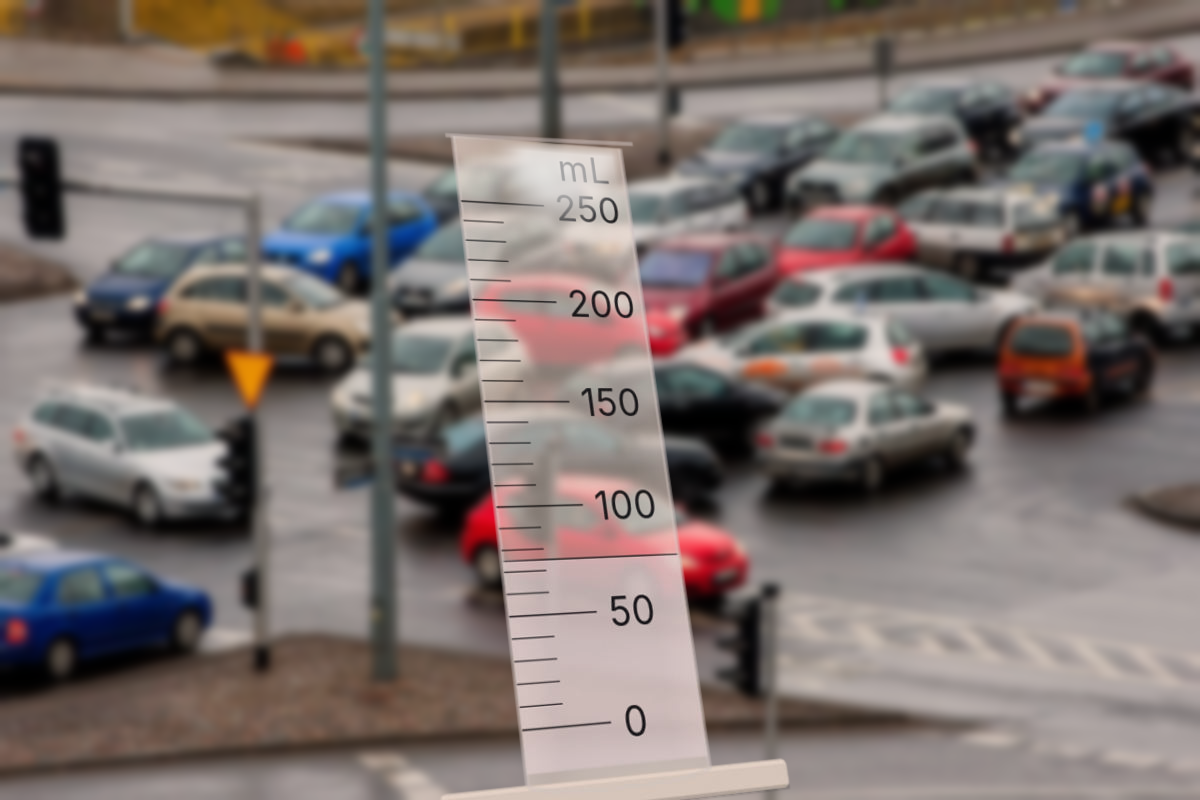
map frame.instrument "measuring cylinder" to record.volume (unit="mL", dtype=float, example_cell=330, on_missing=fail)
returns 75
